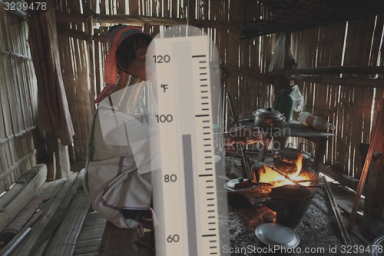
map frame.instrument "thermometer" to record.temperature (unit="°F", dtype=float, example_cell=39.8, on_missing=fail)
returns 94
